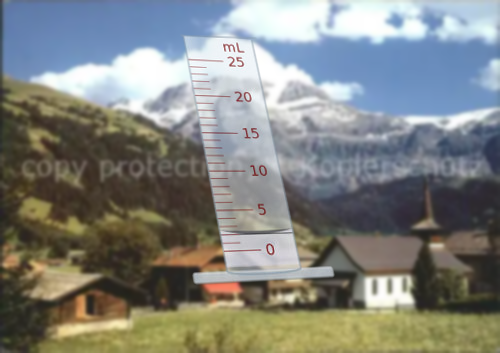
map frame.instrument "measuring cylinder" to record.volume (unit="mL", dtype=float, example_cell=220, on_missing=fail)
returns 2
